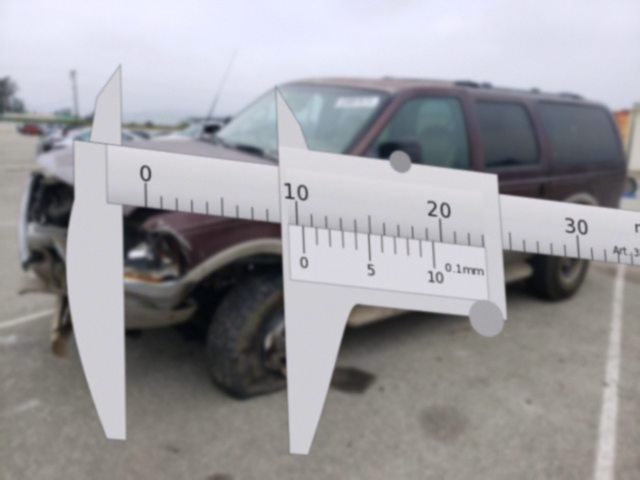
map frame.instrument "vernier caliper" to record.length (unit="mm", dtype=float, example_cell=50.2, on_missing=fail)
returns 10.4
